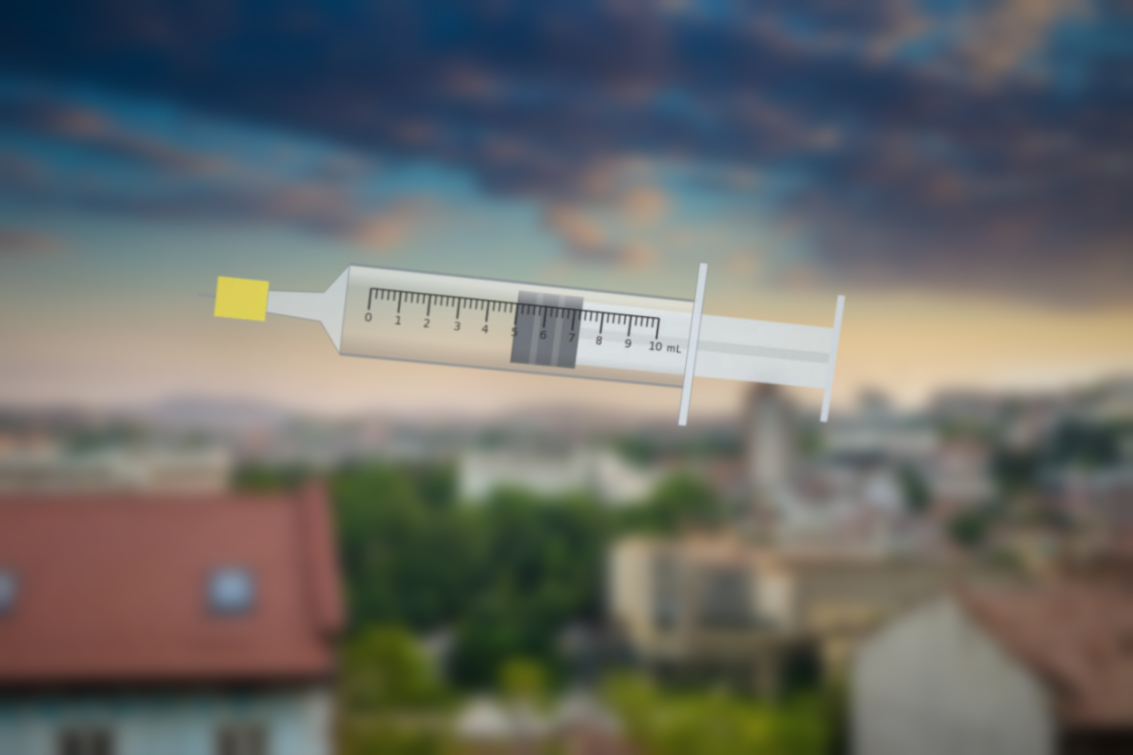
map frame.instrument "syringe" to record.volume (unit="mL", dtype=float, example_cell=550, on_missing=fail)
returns 5
